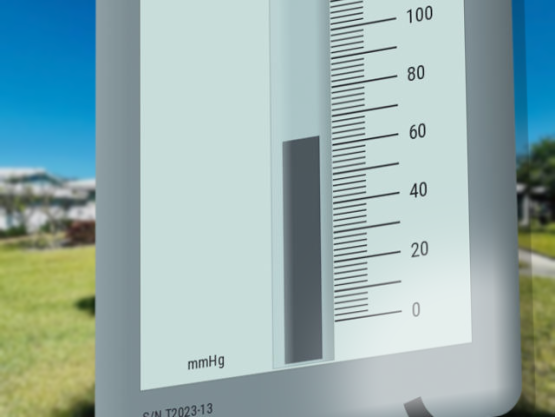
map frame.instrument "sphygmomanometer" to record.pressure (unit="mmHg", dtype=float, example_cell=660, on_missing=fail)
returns 64
